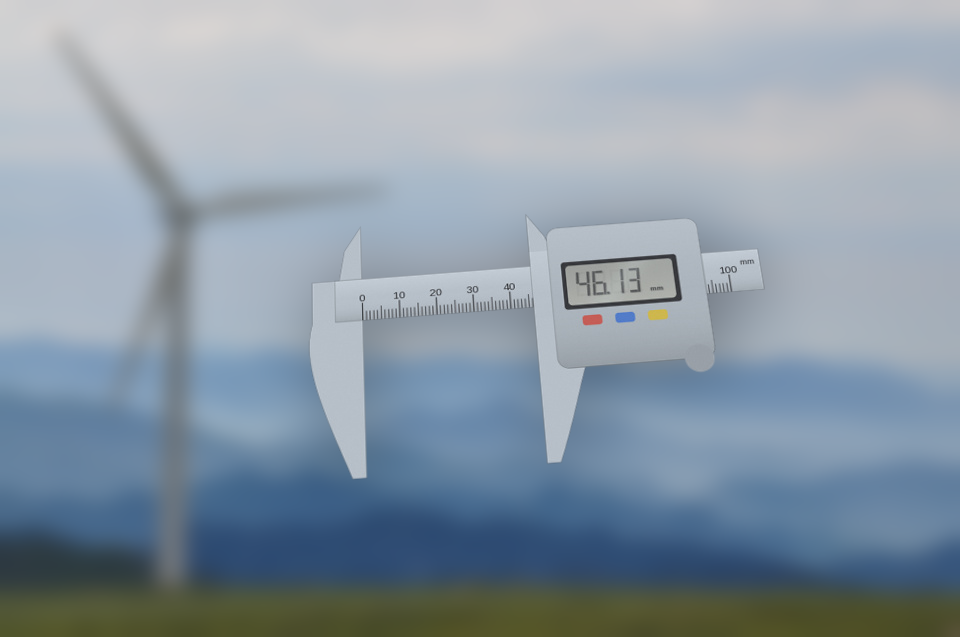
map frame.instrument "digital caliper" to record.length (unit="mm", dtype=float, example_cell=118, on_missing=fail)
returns 46.13
